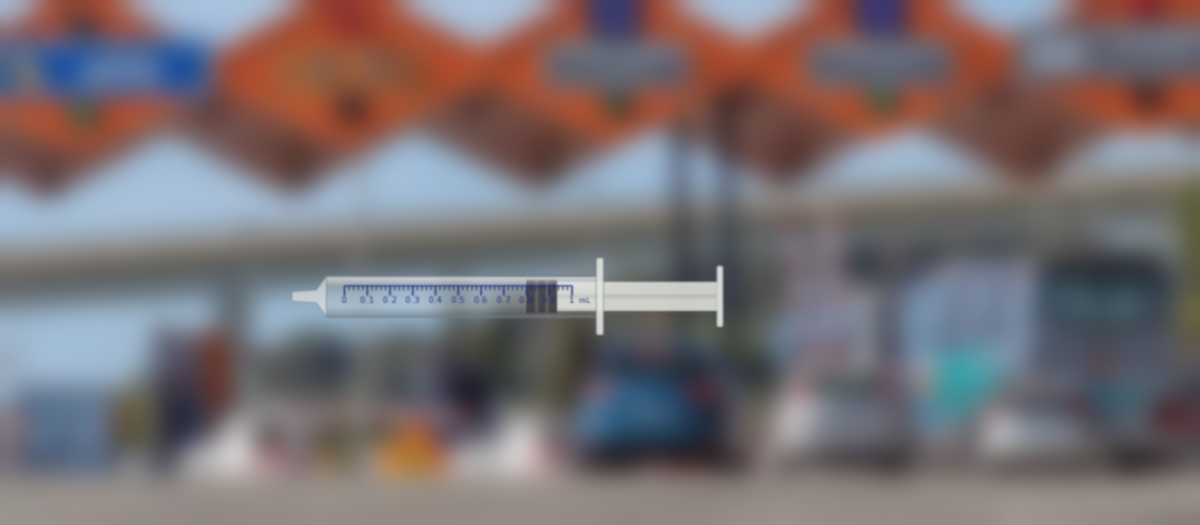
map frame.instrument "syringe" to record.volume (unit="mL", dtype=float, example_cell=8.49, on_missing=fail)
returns 0.8
